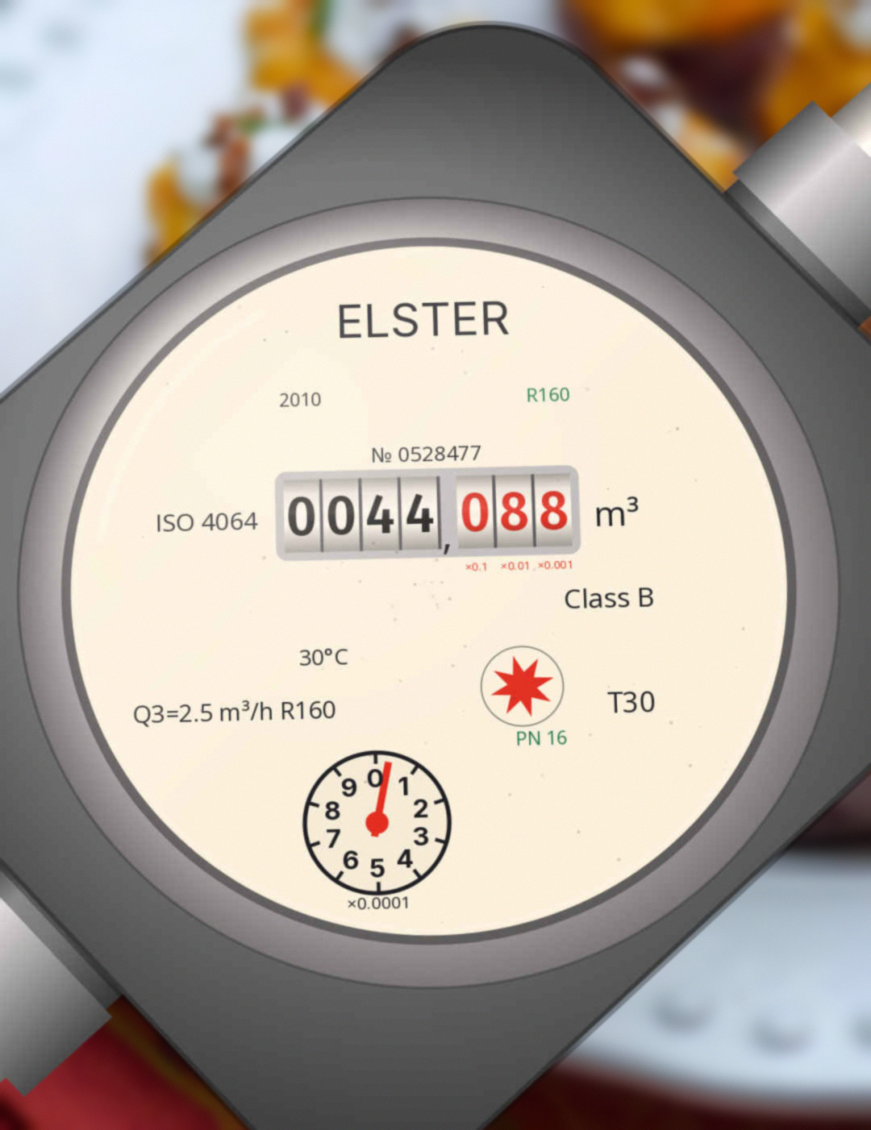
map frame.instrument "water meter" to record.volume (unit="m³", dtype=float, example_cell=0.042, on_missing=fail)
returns 44.0880
